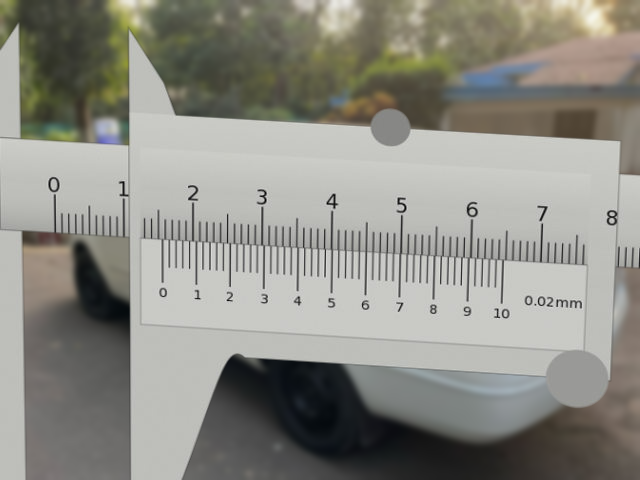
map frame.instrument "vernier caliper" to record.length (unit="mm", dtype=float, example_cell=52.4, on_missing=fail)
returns 15.6
